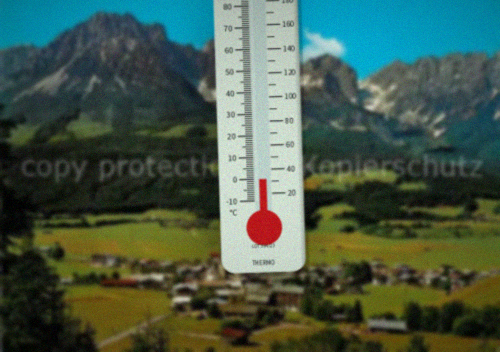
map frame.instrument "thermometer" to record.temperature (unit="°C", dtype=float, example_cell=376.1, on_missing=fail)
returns 0
